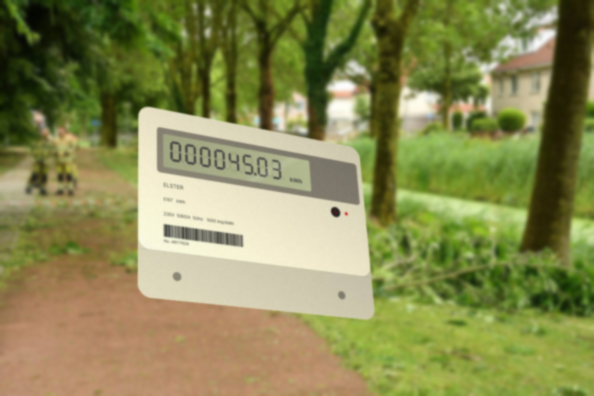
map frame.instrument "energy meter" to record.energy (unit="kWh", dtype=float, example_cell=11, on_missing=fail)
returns 45.03
